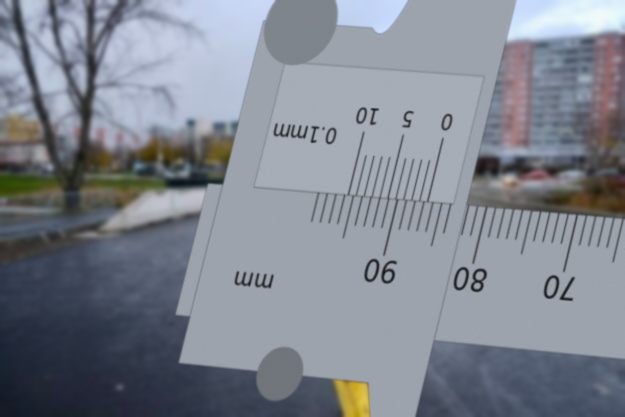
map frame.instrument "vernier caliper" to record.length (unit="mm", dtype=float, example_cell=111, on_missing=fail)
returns 86.6
